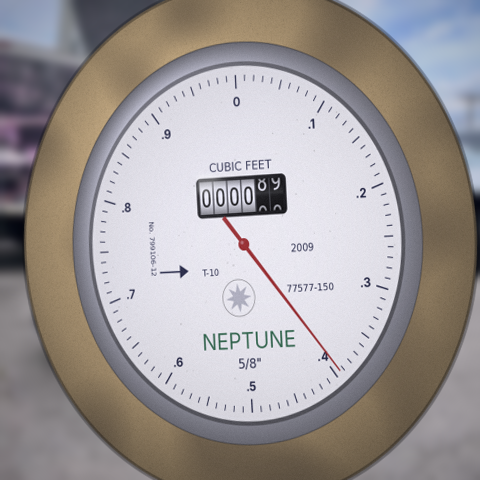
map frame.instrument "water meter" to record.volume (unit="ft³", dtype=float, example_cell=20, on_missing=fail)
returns 89.39
